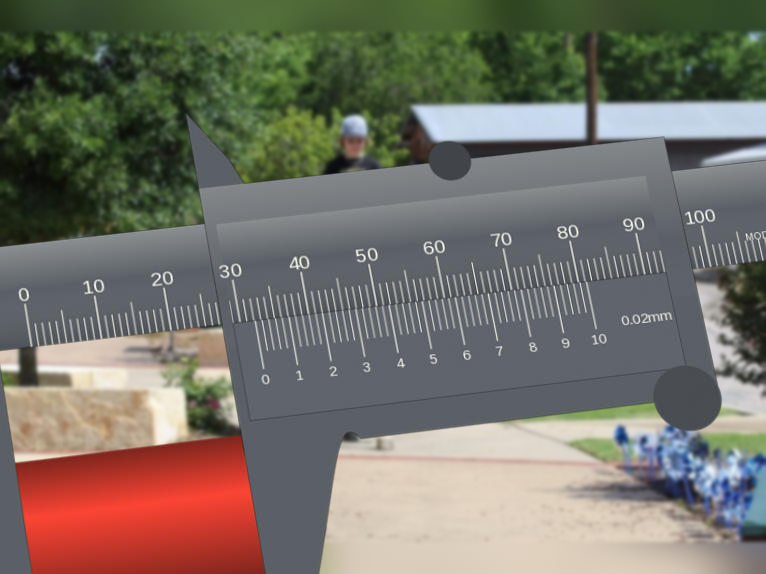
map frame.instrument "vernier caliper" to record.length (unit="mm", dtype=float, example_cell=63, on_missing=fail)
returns 32.2
